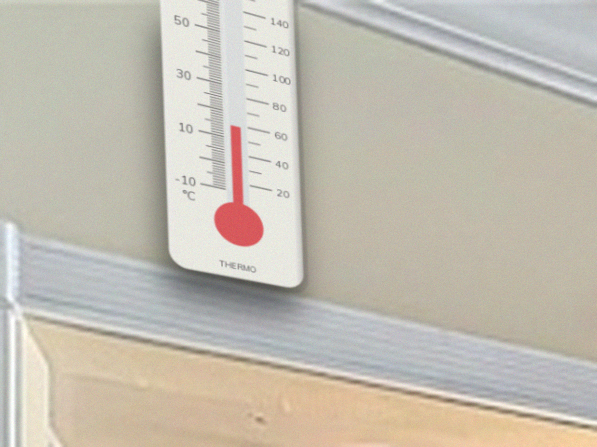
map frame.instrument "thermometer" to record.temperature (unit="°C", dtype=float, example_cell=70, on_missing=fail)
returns 15
